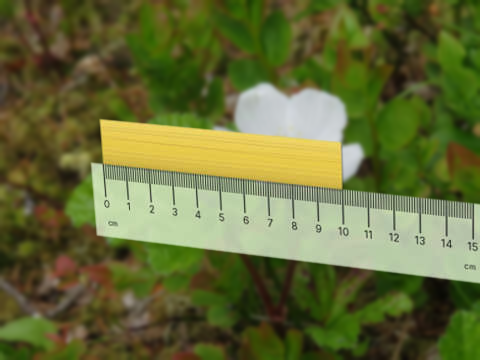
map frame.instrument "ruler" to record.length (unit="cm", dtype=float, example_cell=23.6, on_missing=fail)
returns 10
